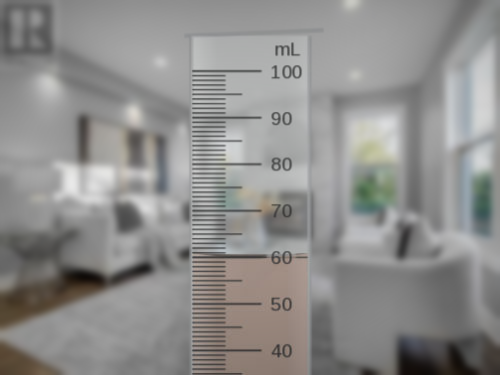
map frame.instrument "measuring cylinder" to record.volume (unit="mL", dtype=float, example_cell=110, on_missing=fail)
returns 60
